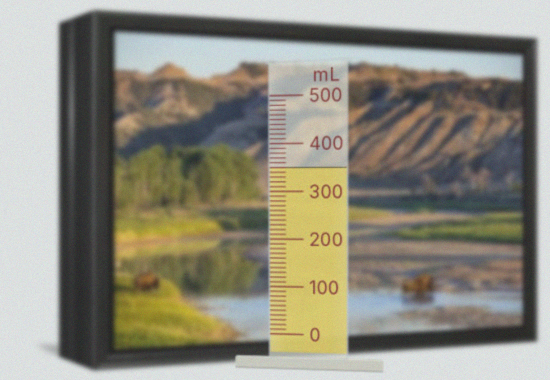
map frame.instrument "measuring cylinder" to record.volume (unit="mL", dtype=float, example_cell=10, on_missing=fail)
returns 350
